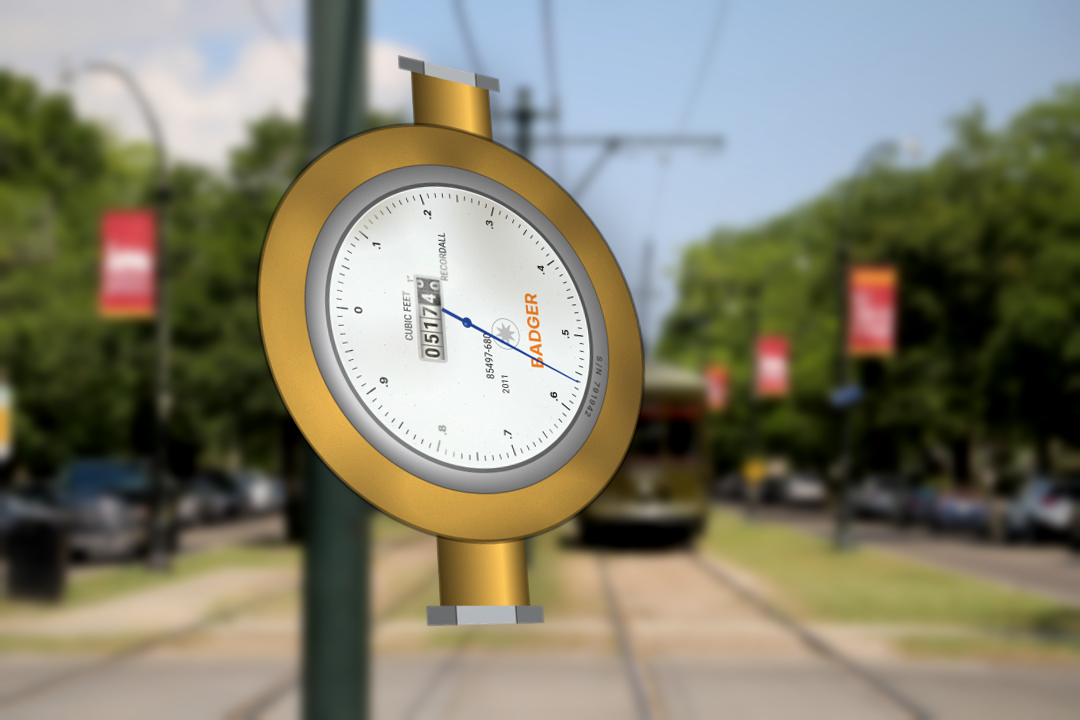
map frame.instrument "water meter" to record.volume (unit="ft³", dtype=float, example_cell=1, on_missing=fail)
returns 51748.56
